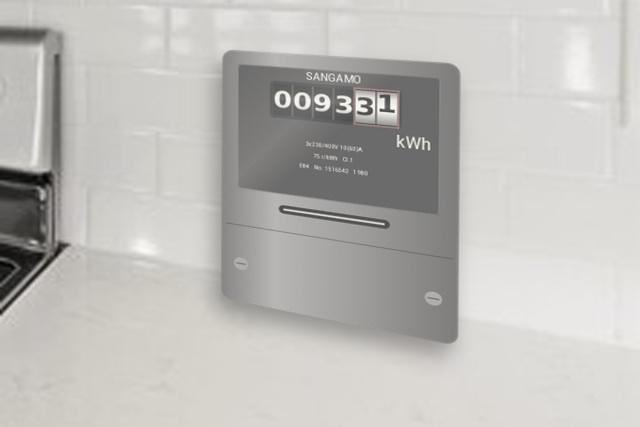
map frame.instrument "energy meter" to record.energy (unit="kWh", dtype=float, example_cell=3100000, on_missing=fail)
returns 93.31
